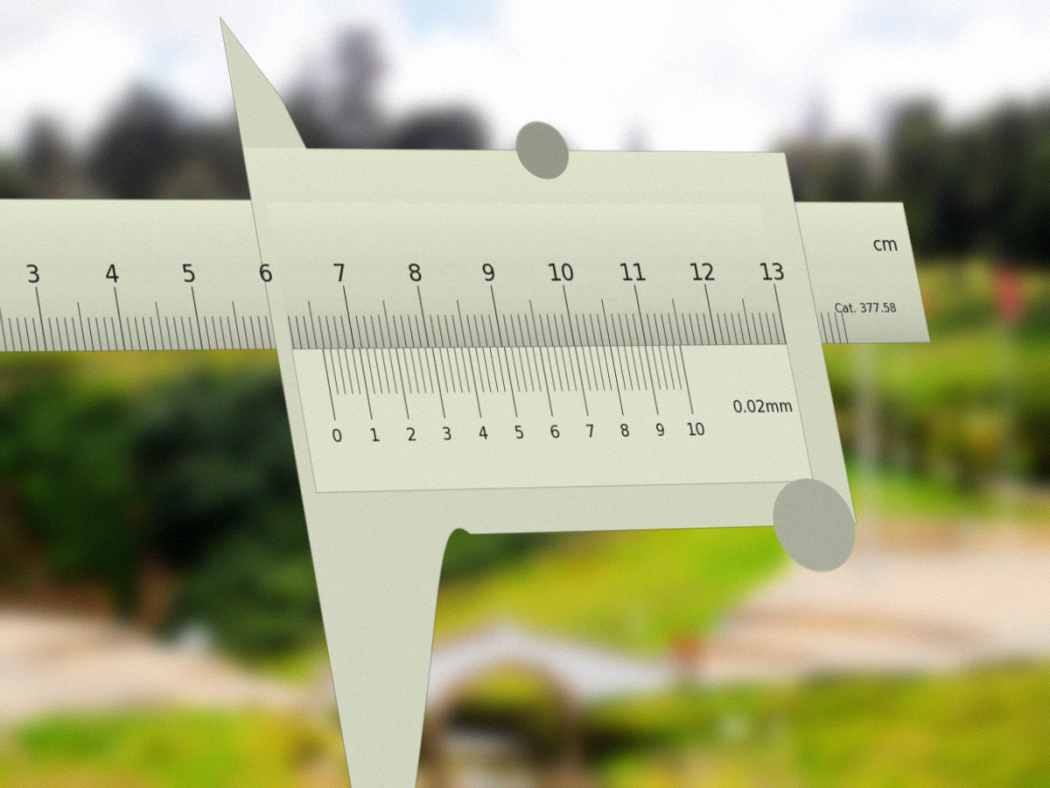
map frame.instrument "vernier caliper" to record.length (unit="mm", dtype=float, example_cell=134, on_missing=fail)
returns 65.8
